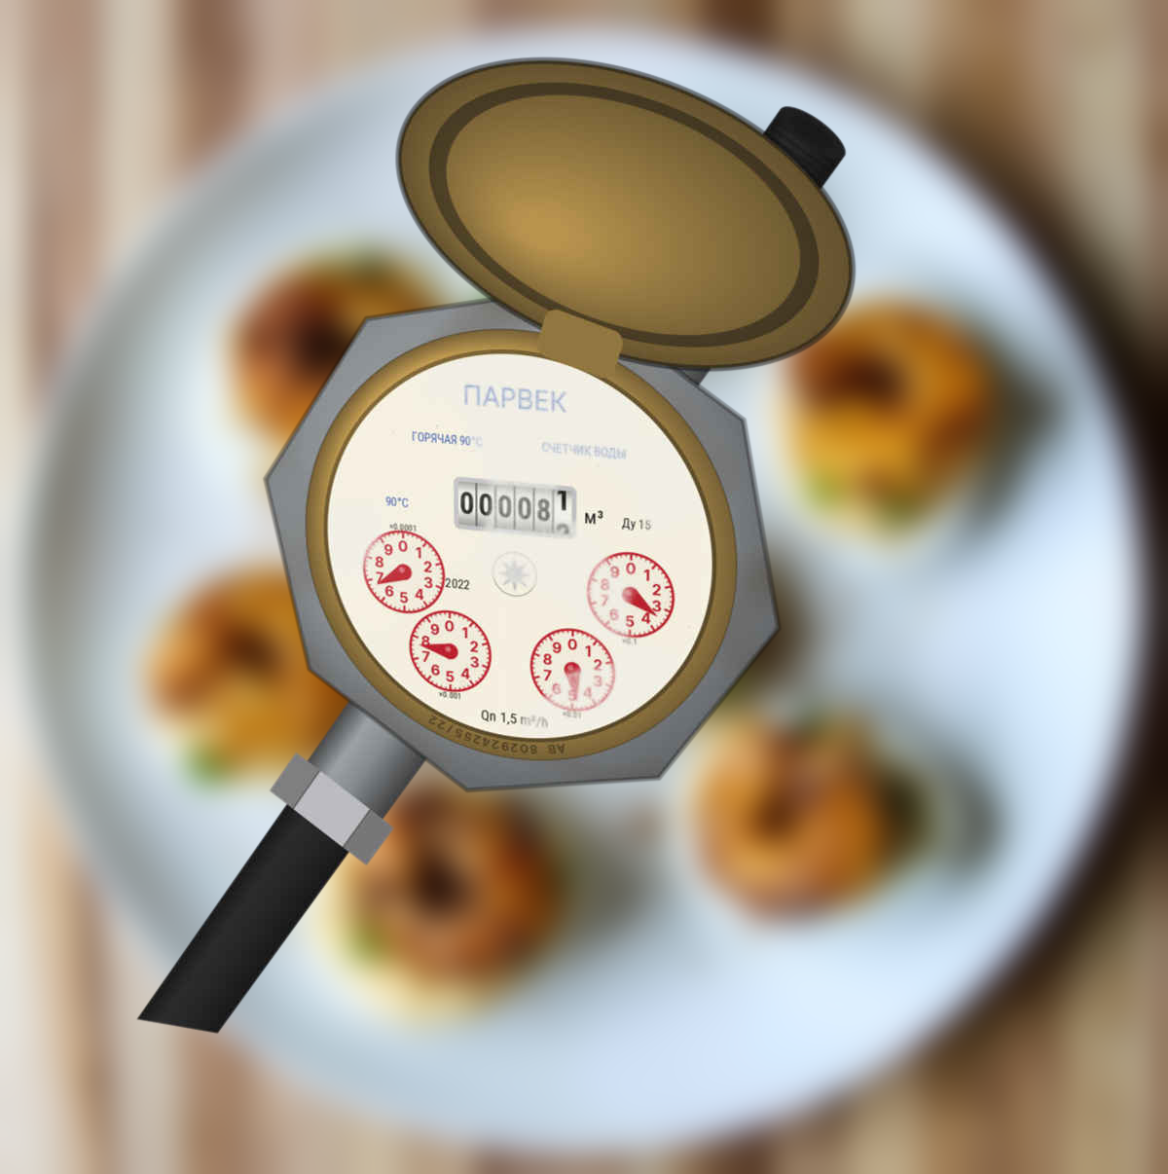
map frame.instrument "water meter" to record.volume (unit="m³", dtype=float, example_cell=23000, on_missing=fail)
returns 81.3476
